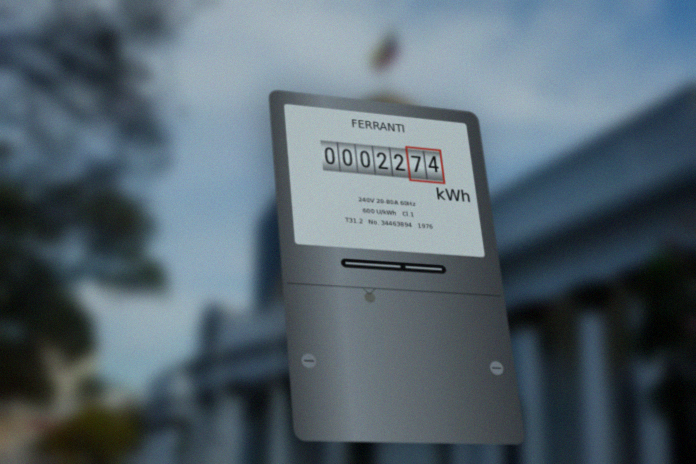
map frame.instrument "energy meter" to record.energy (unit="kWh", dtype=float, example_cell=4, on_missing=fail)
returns 22.74
